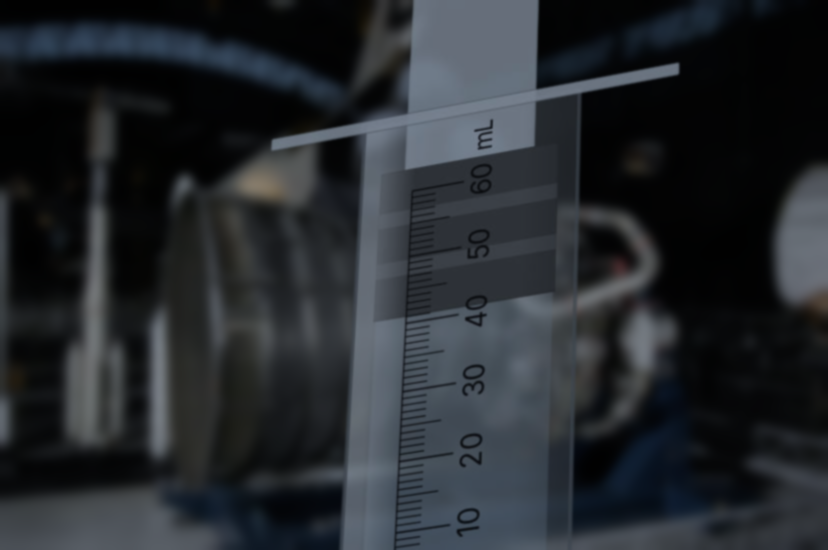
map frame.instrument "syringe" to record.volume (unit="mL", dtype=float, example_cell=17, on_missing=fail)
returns 41
